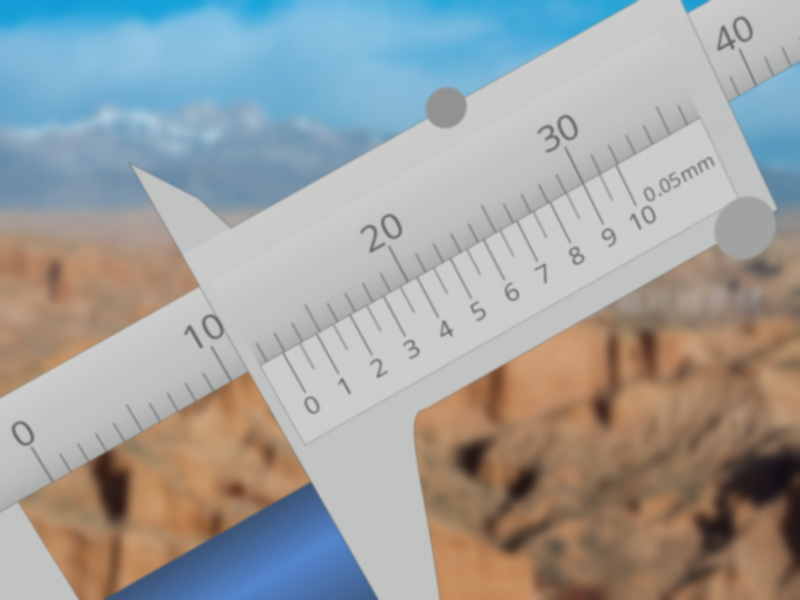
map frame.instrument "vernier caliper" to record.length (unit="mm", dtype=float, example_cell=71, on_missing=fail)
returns 12.9
